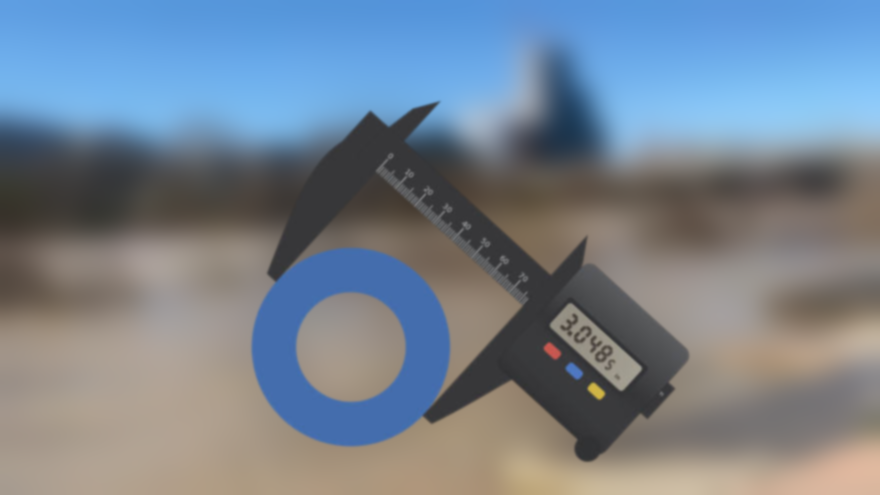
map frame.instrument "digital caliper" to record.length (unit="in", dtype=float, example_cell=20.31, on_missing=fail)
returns 3.0485
